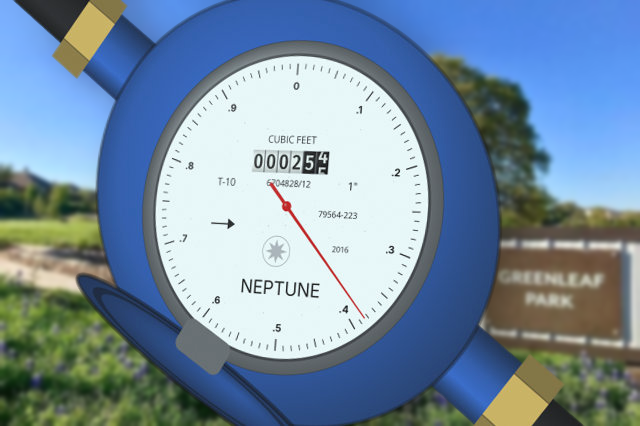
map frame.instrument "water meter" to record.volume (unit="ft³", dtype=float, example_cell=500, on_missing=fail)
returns 254.38
